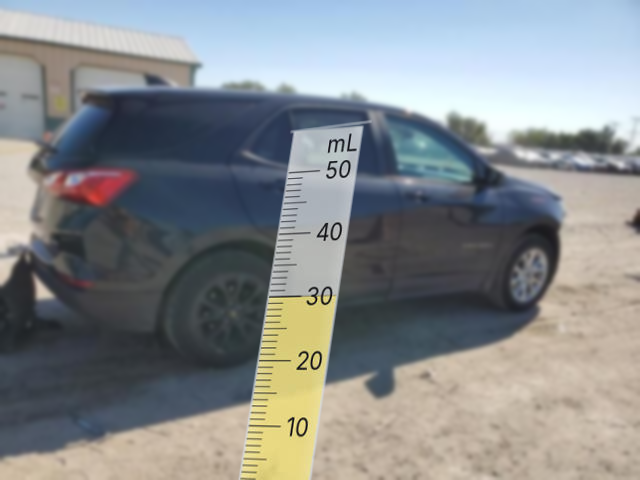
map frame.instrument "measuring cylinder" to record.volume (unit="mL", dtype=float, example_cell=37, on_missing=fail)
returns 30
